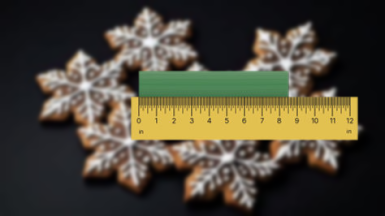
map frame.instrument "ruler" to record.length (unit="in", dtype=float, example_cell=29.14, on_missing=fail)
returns 8.5
